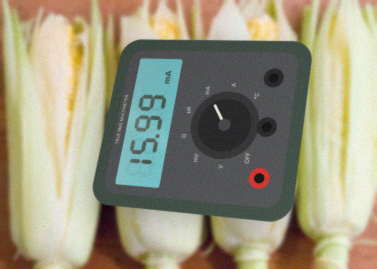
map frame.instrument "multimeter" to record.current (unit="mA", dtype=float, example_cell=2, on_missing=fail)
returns 15.99
